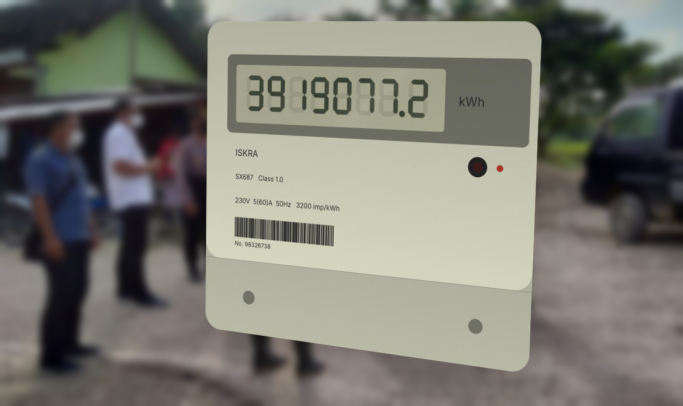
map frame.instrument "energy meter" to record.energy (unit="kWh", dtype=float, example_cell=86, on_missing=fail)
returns 3919077.2
